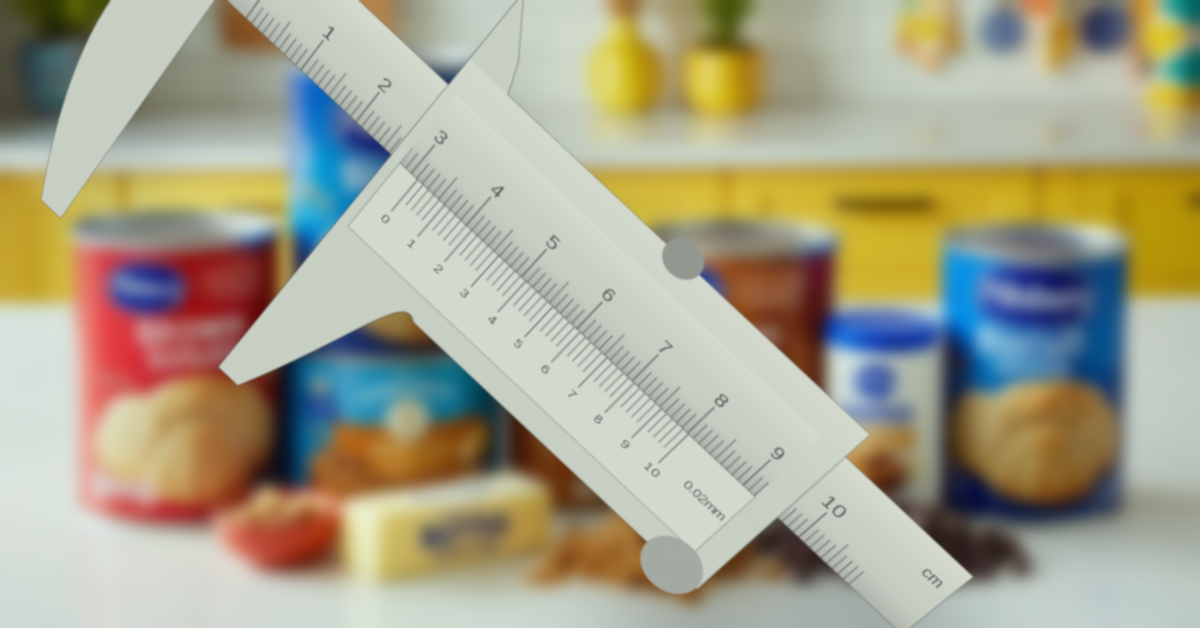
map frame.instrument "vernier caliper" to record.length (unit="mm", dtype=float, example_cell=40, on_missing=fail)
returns 31.2
